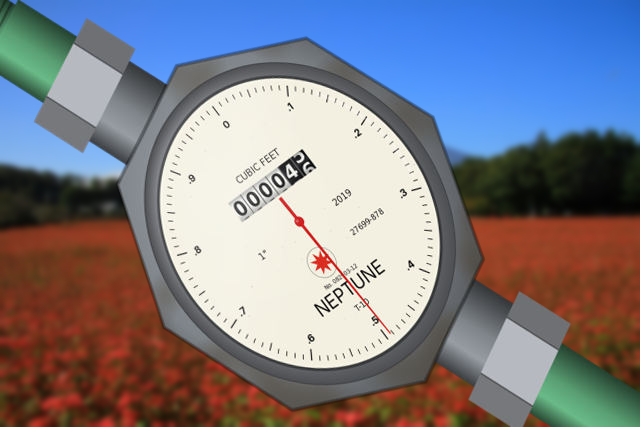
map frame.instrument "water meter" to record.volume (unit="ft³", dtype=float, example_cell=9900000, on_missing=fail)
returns 45.49
